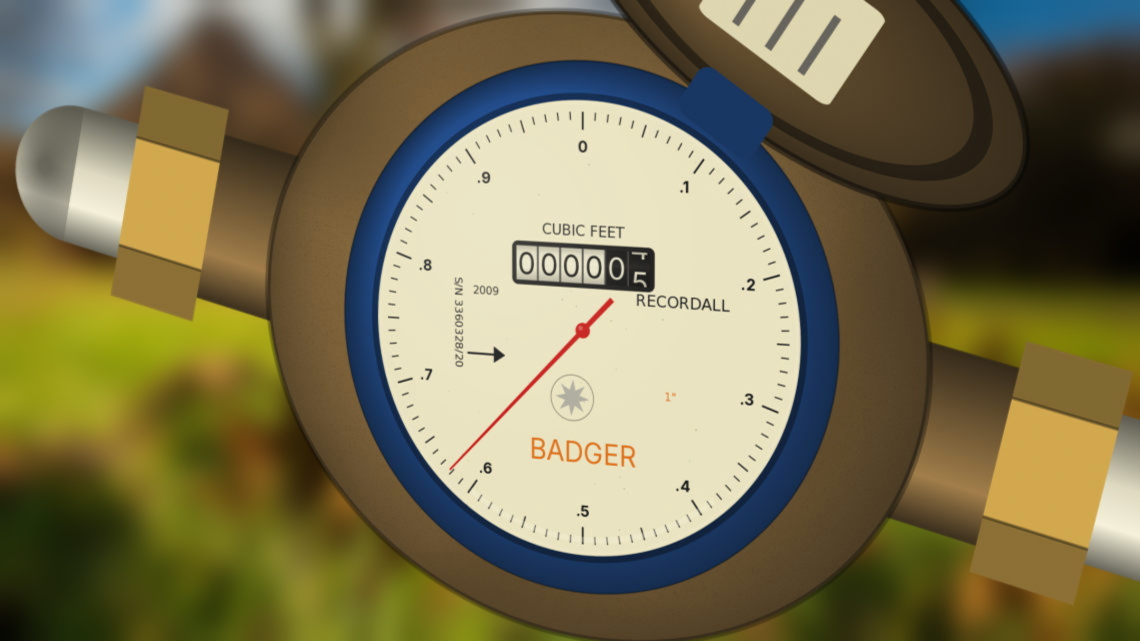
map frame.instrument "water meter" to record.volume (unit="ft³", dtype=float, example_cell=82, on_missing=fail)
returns 4.62
